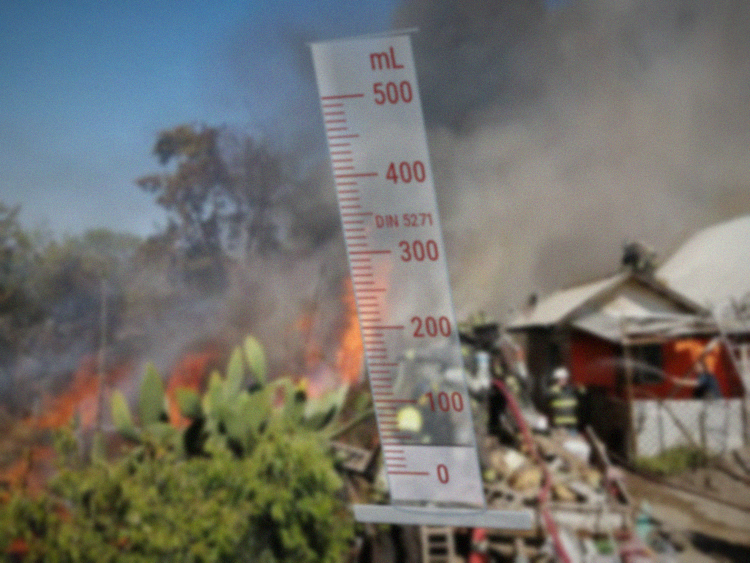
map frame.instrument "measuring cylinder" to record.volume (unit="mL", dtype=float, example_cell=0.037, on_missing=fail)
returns 40
